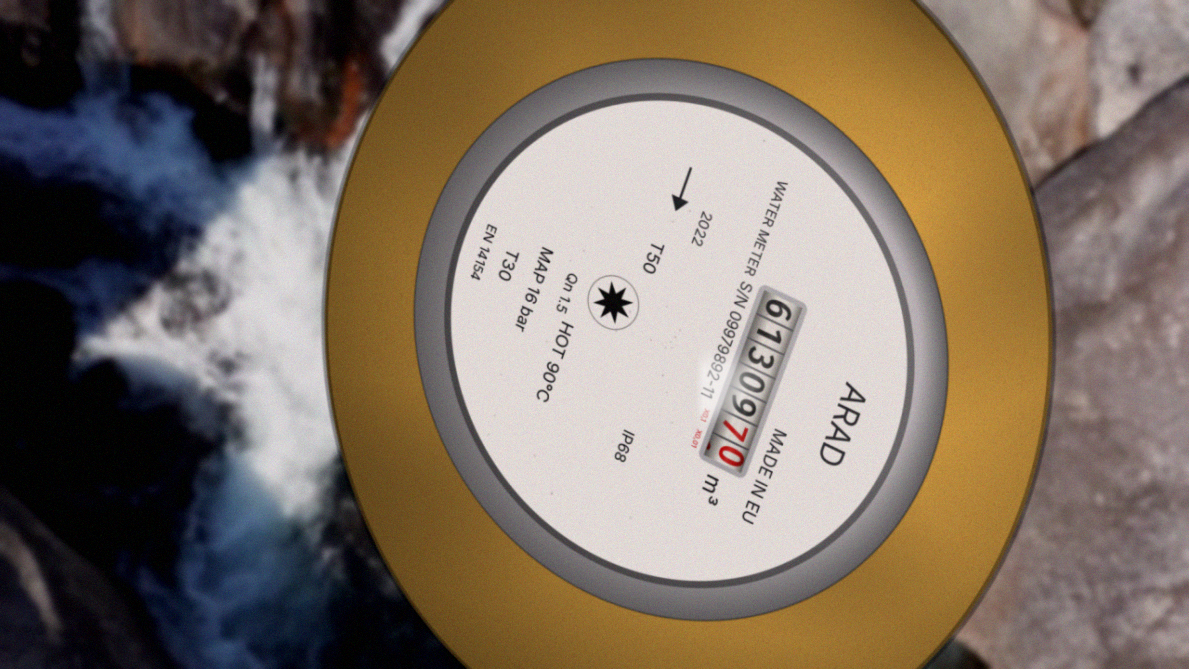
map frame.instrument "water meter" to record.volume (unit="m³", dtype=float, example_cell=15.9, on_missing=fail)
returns 61309.70
